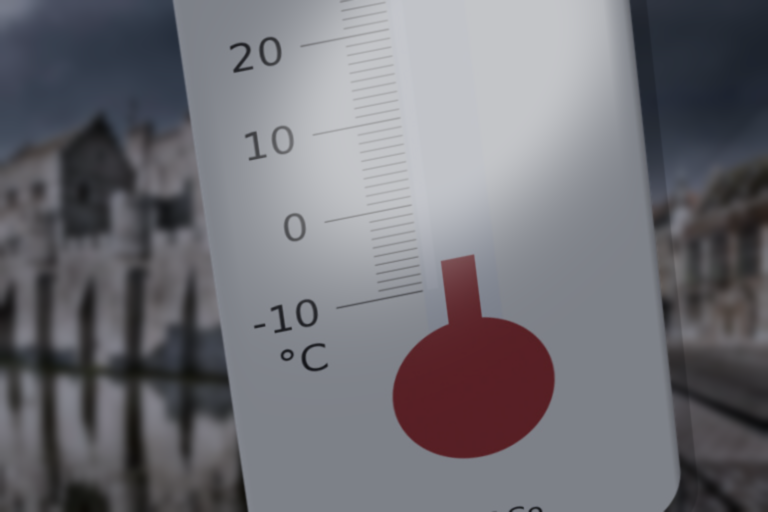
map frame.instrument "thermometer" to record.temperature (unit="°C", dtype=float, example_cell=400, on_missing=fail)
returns -7
